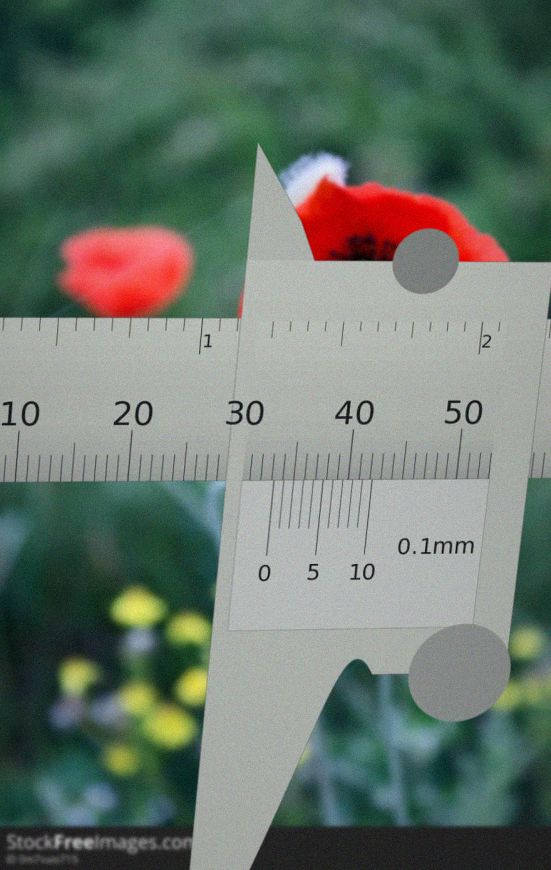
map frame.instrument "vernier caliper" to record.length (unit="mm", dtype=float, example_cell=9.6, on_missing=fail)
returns 33.2
